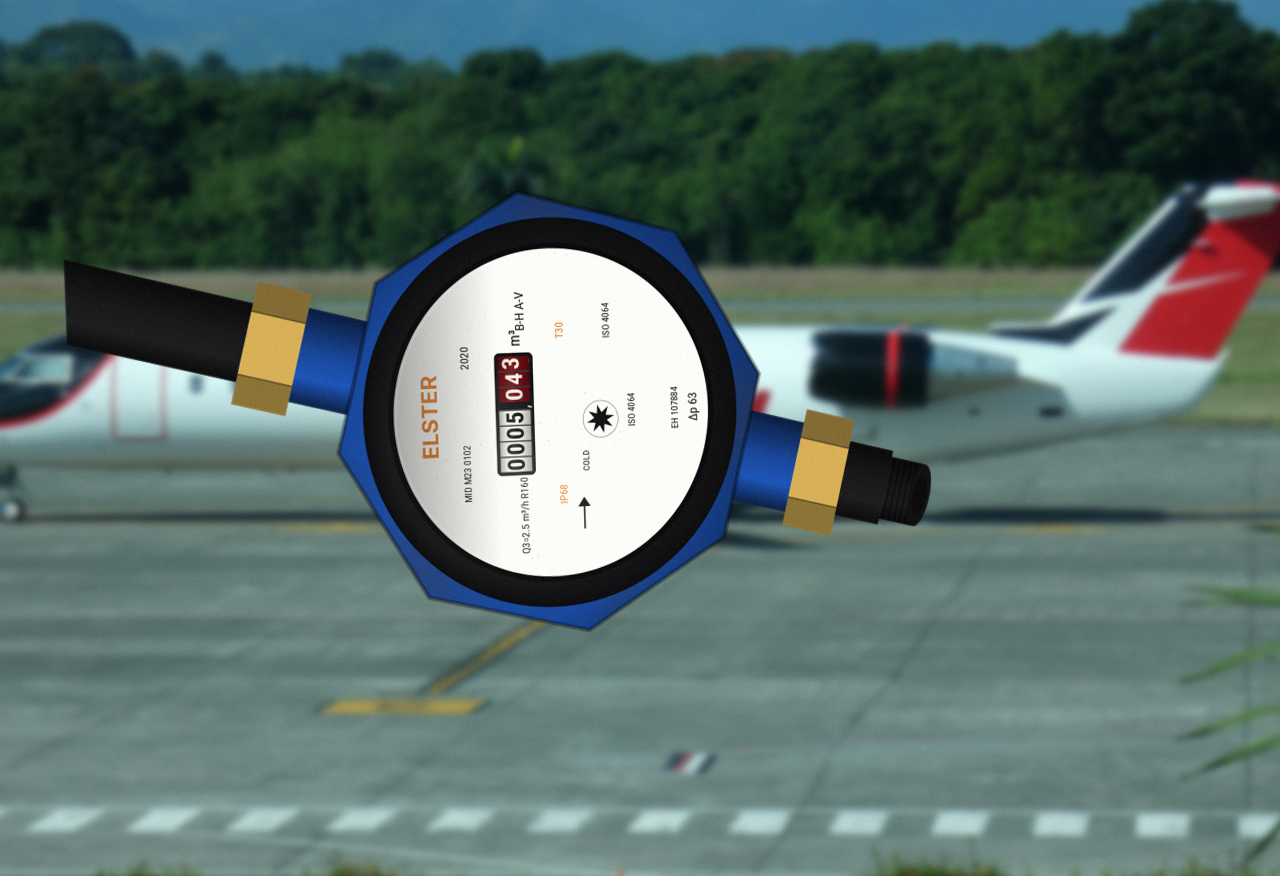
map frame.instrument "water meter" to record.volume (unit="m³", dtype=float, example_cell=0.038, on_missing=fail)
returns 5.043
